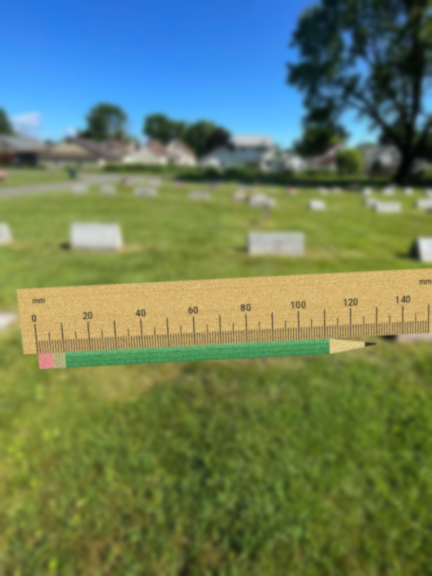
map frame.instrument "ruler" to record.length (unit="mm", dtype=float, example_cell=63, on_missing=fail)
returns 130
